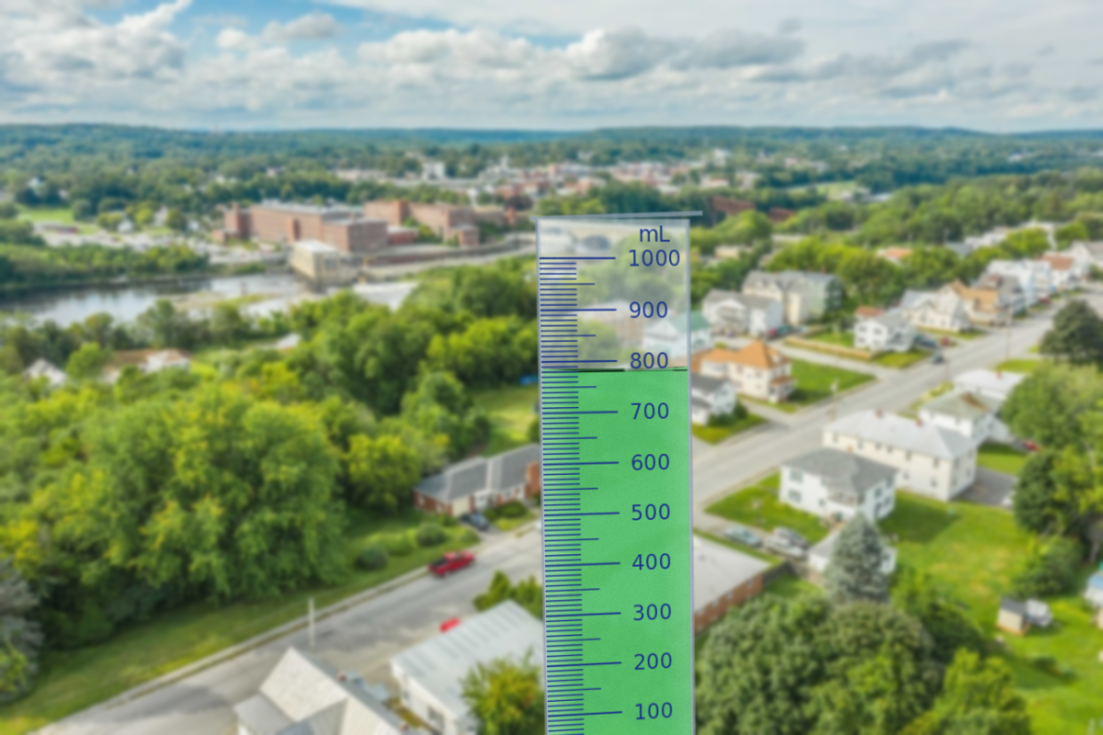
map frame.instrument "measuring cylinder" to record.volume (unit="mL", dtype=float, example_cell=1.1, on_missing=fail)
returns 780
